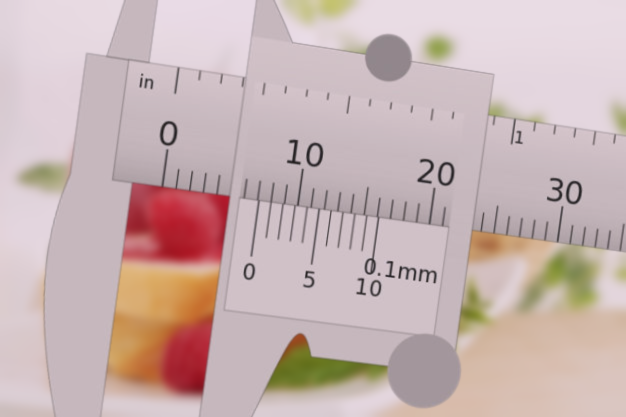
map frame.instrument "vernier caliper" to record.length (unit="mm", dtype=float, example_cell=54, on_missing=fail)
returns 7.1
